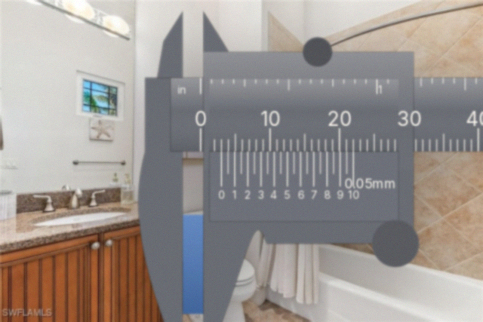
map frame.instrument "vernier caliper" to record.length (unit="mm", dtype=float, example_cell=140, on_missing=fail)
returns 3.0
